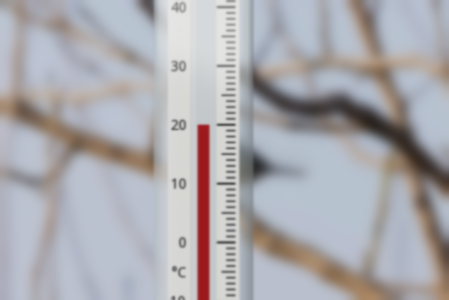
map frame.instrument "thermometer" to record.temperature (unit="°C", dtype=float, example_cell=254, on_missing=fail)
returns 20
